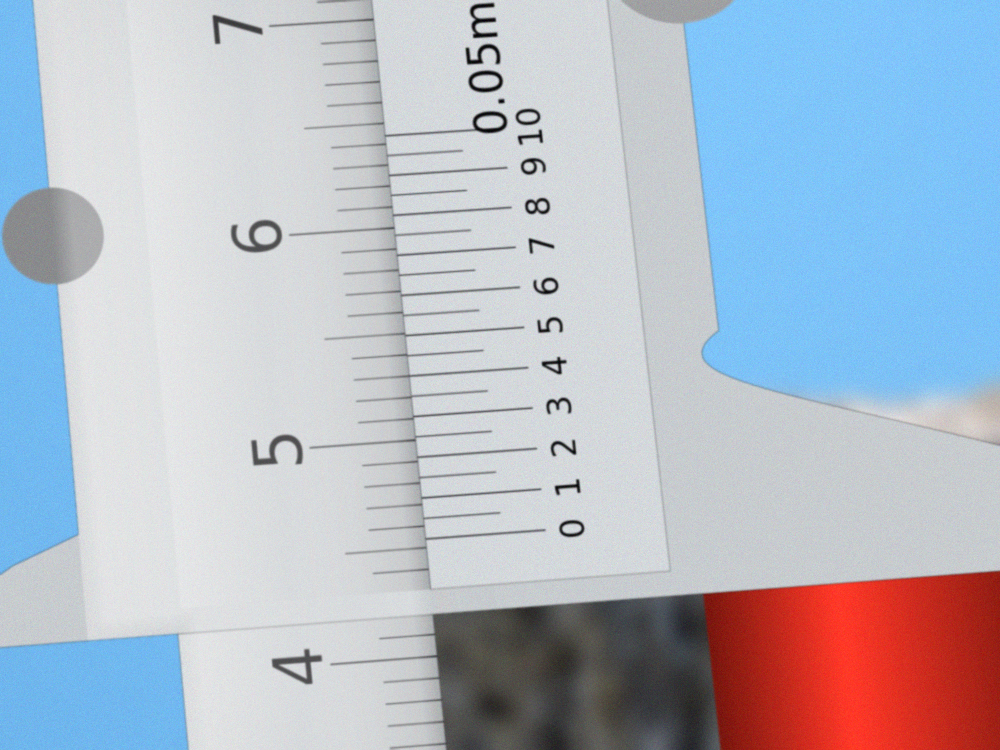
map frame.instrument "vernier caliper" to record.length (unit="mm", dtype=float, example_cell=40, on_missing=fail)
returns 45.4
